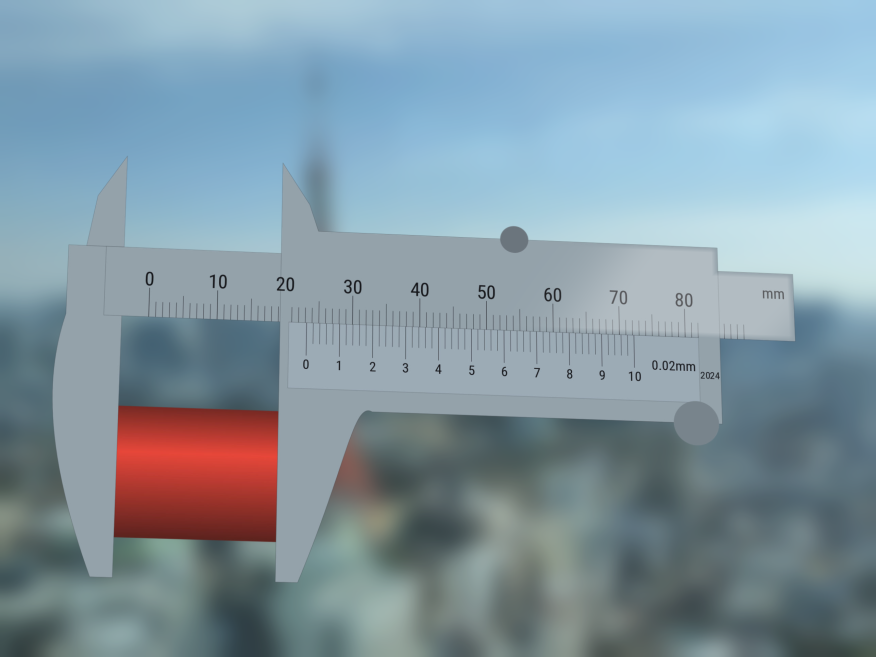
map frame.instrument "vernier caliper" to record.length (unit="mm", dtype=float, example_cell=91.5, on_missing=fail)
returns 23.2
